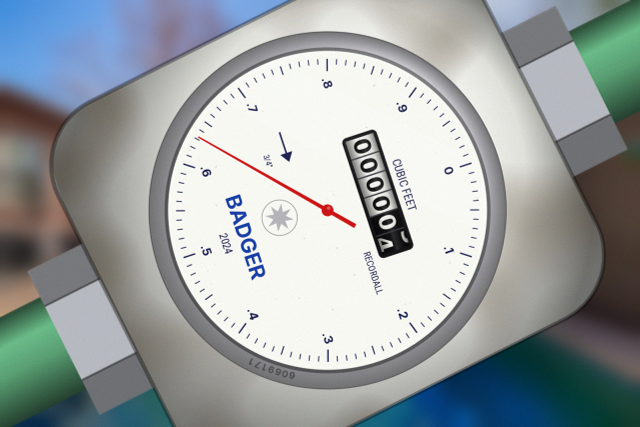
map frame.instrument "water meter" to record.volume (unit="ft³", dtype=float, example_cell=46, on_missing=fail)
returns 3.63
